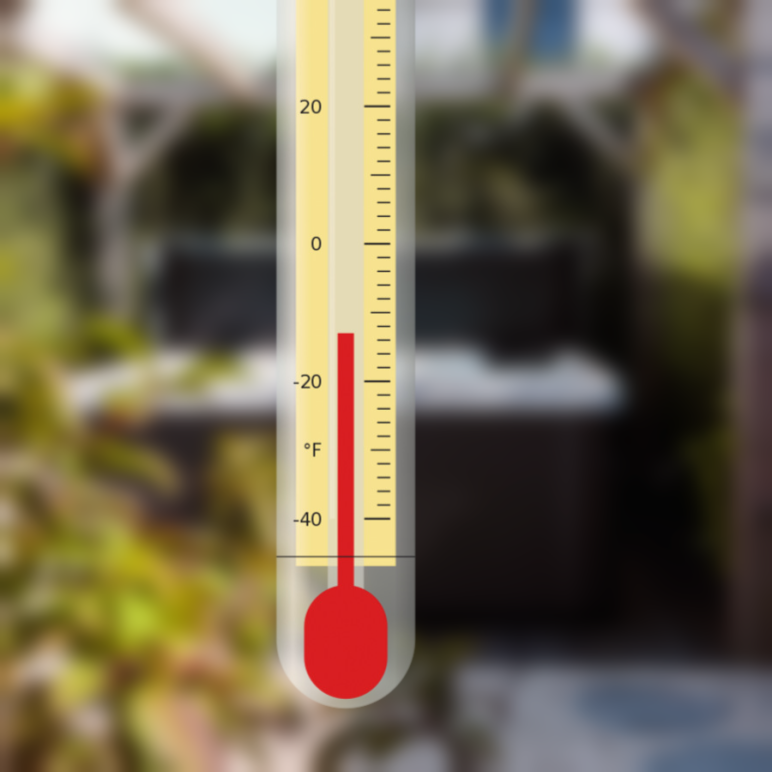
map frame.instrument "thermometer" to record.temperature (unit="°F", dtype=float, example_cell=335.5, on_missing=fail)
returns -13
